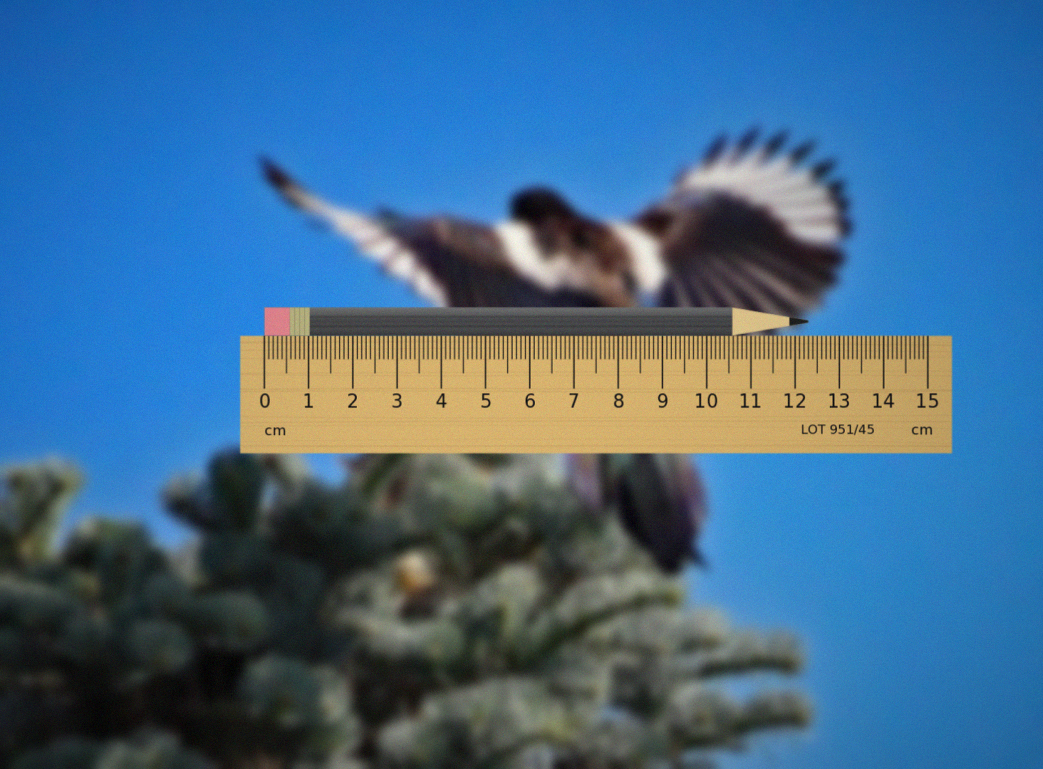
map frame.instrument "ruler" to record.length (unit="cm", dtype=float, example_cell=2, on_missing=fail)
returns 12.3
